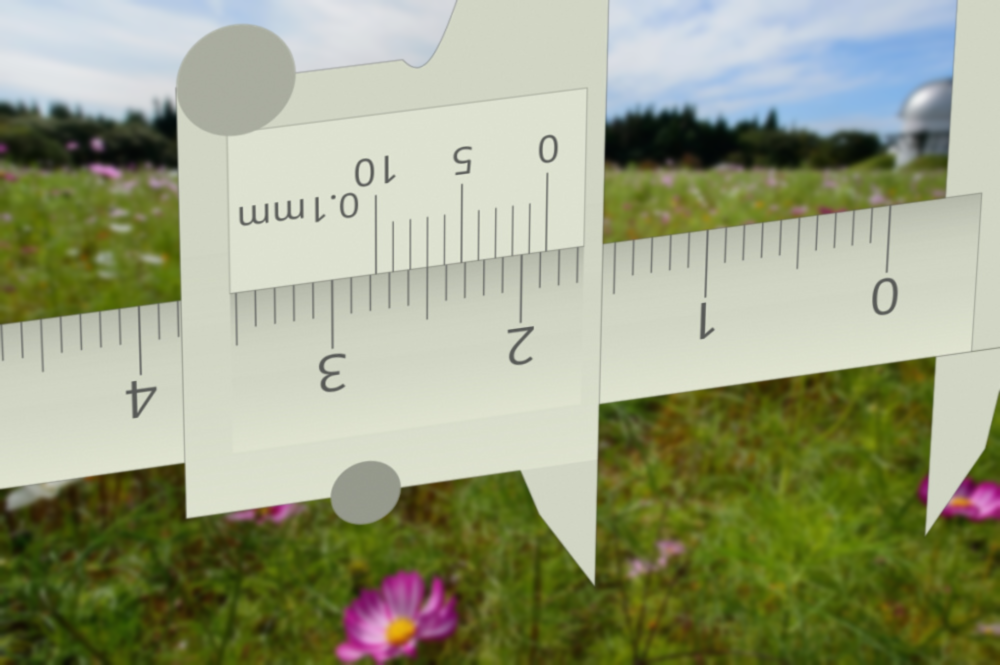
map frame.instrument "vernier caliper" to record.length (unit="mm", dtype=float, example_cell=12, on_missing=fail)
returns 18.7
